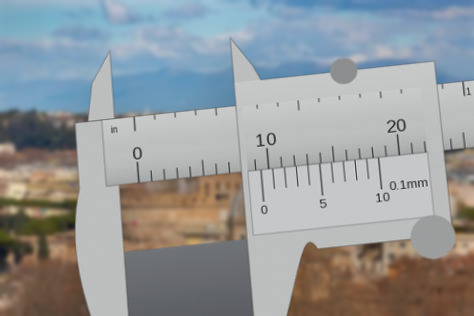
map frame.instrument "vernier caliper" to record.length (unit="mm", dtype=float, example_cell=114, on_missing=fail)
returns 9.4
